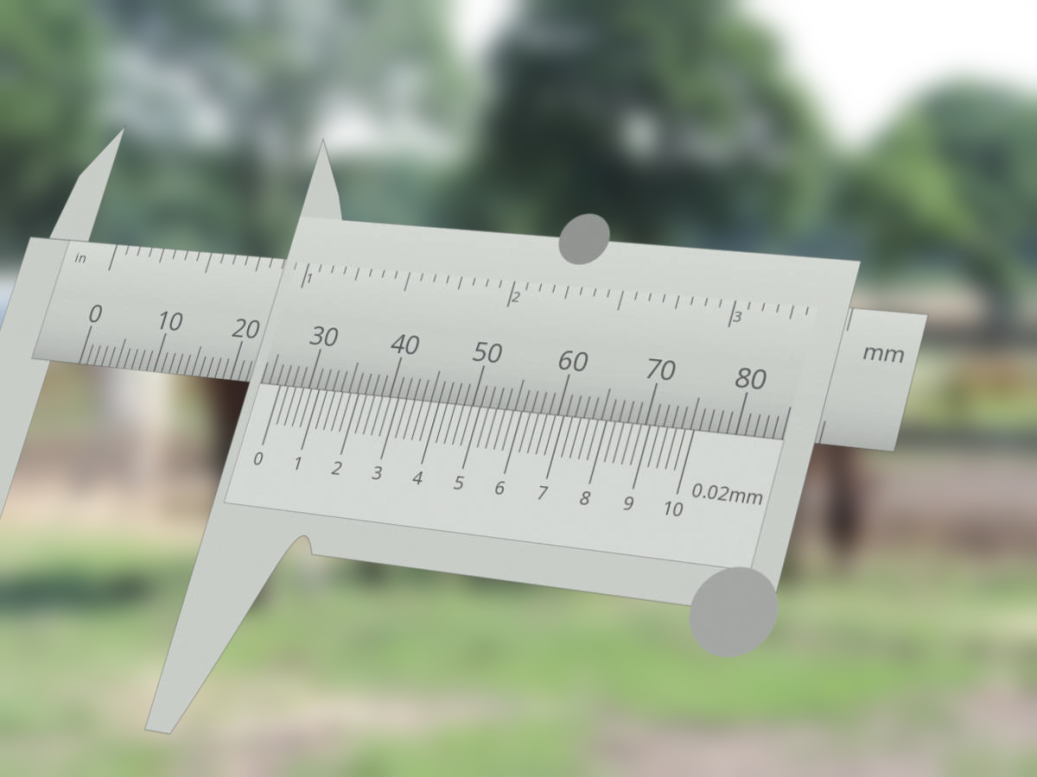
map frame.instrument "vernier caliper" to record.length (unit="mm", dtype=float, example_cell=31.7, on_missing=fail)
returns 26.4
